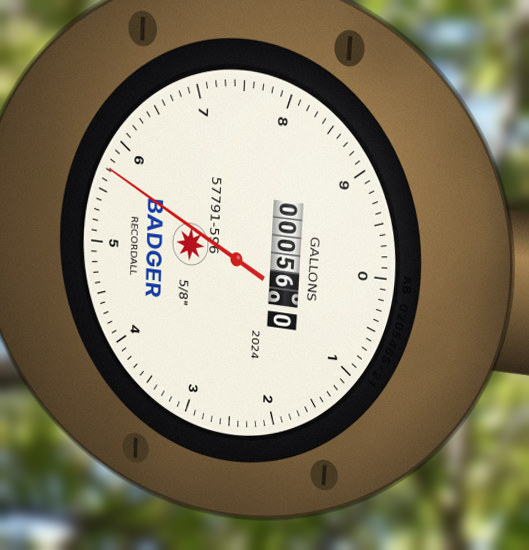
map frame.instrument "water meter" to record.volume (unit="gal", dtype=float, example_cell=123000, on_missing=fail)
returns 5685.7
